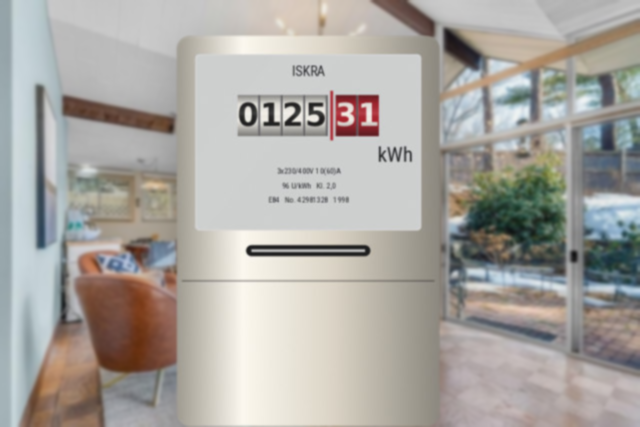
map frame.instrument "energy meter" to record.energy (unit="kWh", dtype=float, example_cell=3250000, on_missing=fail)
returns 125.31
